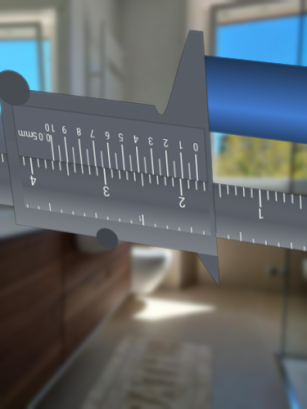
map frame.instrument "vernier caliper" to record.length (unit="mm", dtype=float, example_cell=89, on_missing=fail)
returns 17.8
